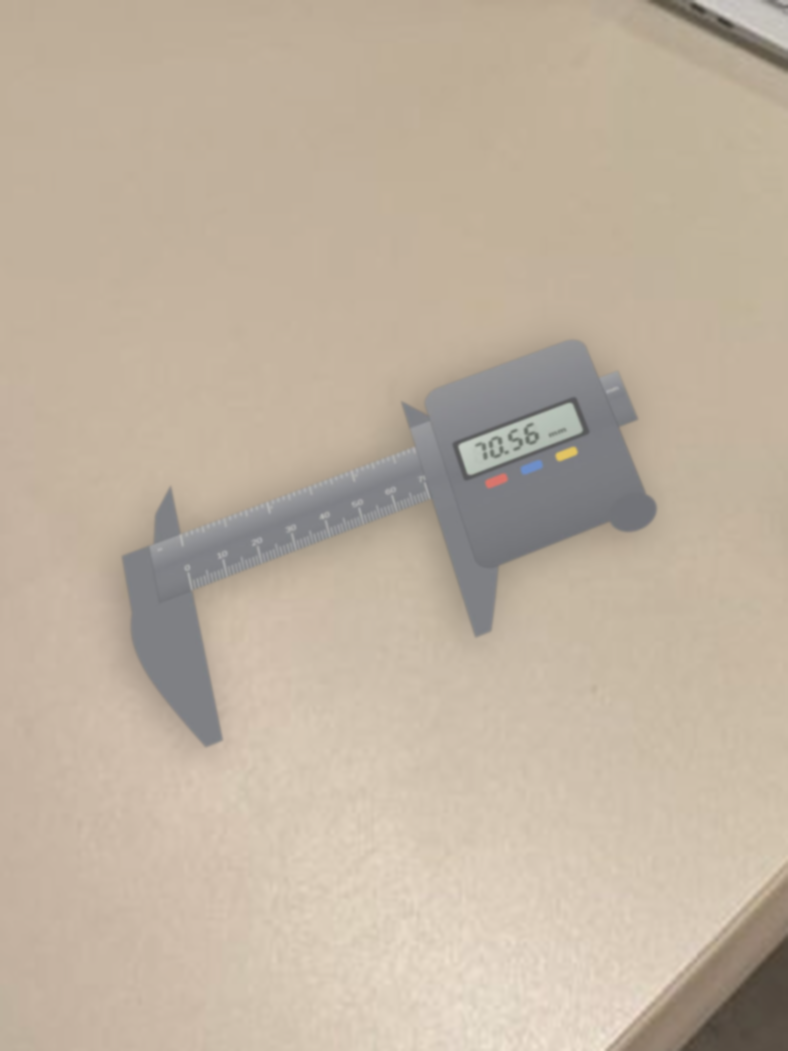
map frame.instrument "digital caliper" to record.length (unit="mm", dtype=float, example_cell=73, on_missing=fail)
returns 70.56
